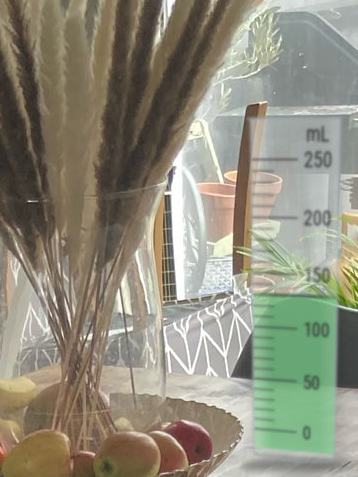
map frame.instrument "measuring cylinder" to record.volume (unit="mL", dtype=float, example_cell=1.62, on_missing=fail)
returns 130
